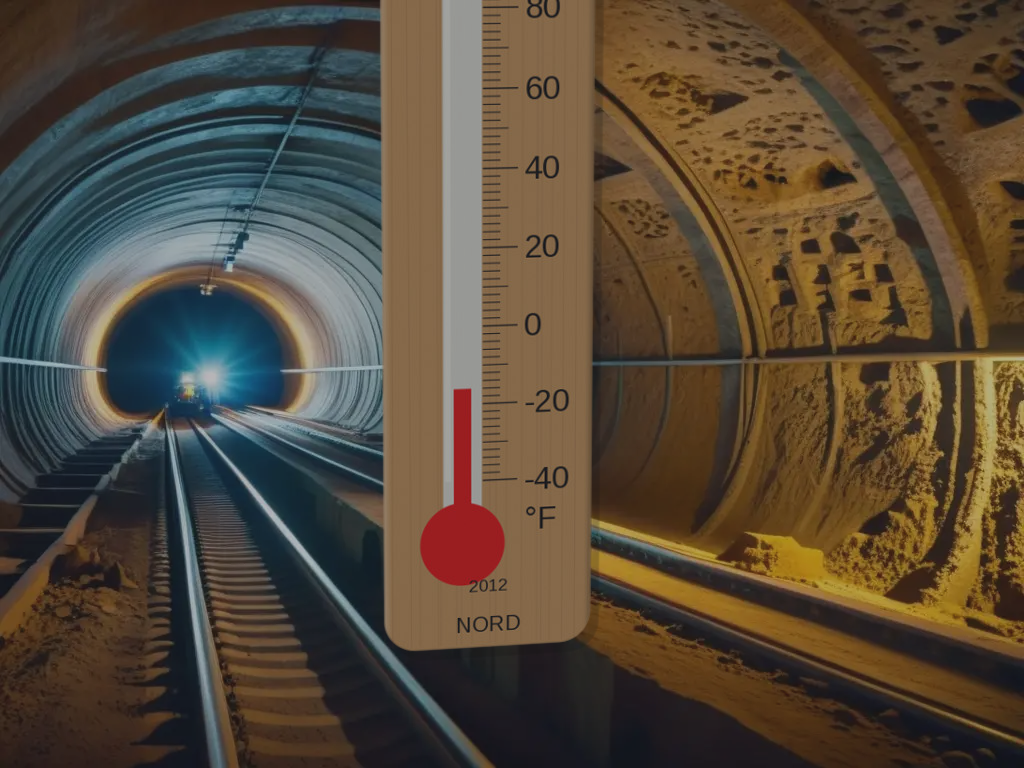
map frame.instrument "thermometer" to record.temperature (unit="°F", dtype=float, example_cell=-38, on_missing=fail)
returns -16
